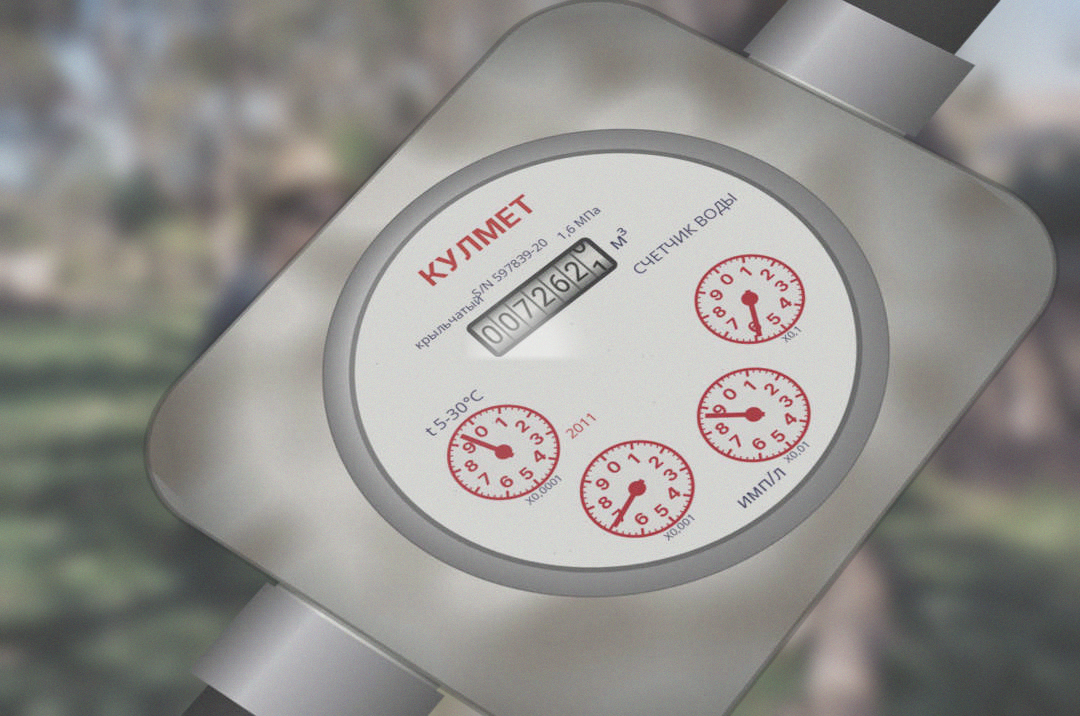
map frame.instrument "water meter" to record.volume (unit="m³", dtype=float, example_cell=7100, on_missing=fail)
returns 72620.5869
